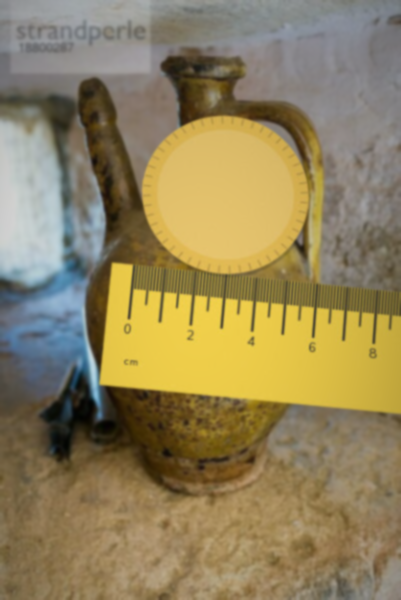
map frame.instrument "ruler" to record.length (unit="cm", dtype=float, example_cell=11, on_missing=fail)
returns 5.5
